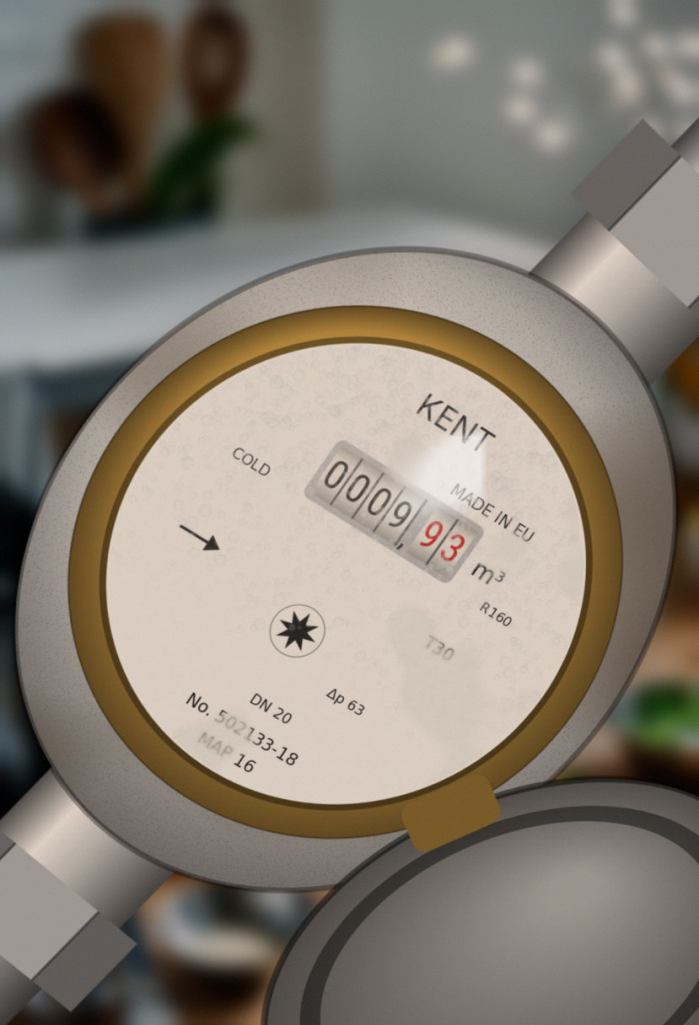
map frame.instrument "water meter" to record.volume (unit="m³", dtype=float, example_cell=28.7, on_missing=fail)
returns 9.93
